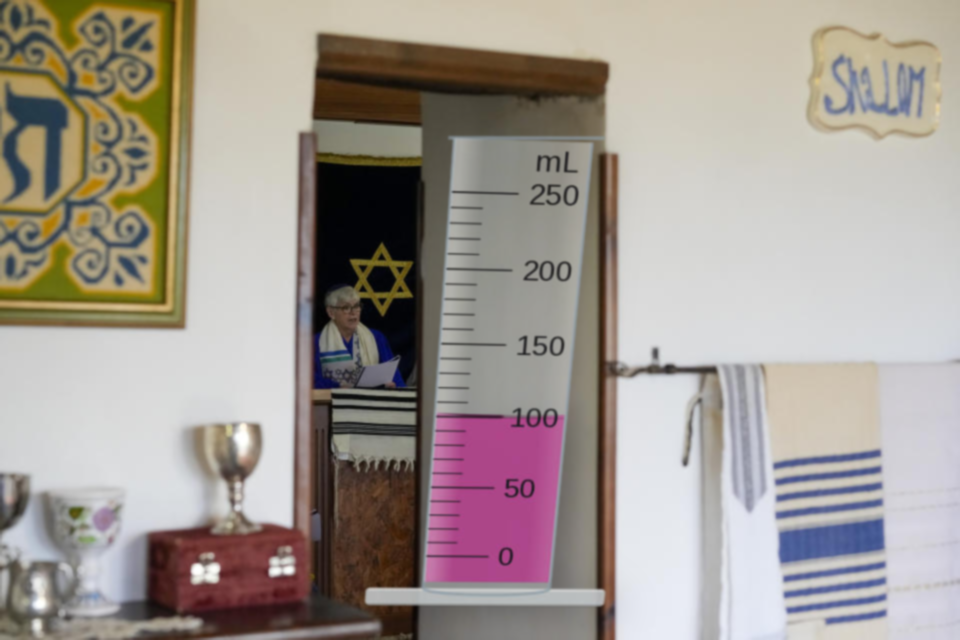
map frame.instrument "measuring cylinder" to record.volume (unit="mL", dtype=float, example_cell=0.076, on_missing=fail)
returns 100
